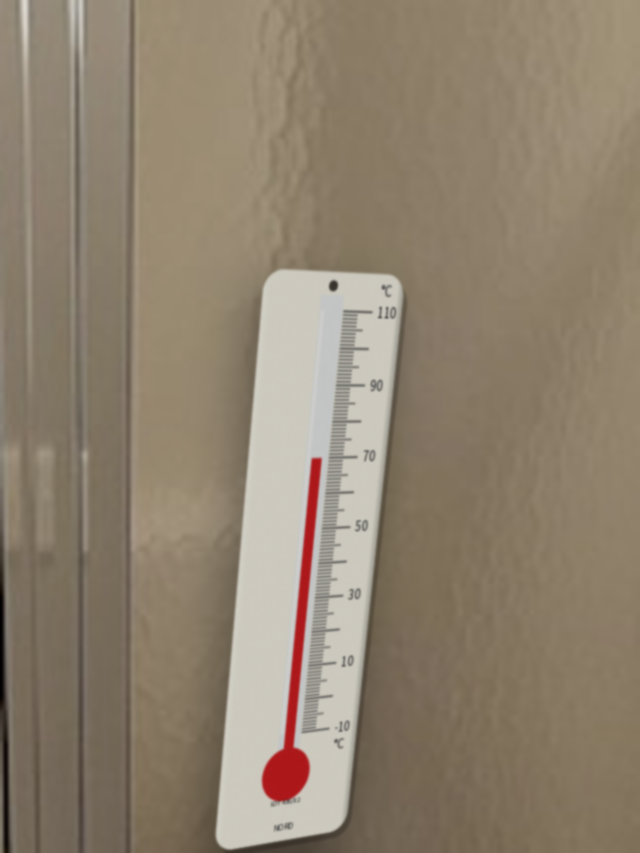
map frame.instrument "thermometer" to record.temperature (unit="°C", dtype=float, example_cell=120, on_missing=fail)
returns 70
